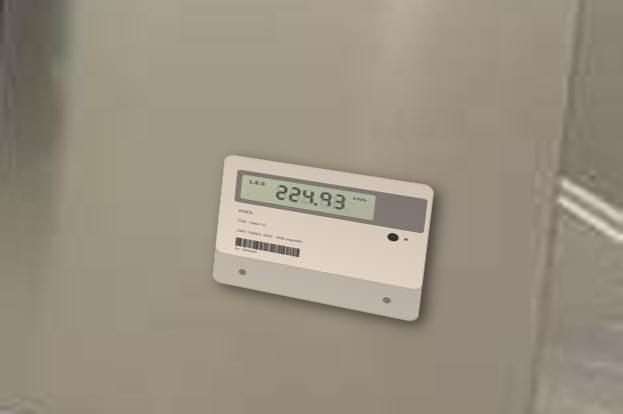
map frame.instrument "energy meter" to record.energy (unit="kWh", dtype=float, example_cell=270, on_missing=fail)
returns 224.93
